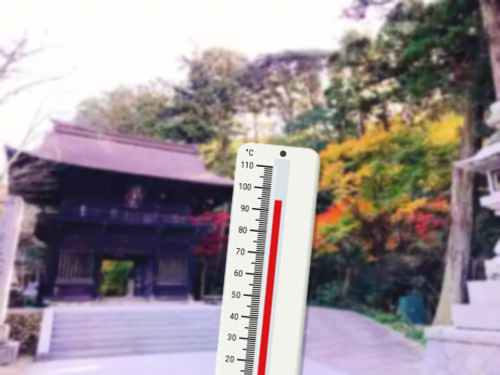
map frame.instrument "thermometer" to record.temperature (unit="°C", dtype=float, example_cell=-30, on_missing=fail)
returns 95
